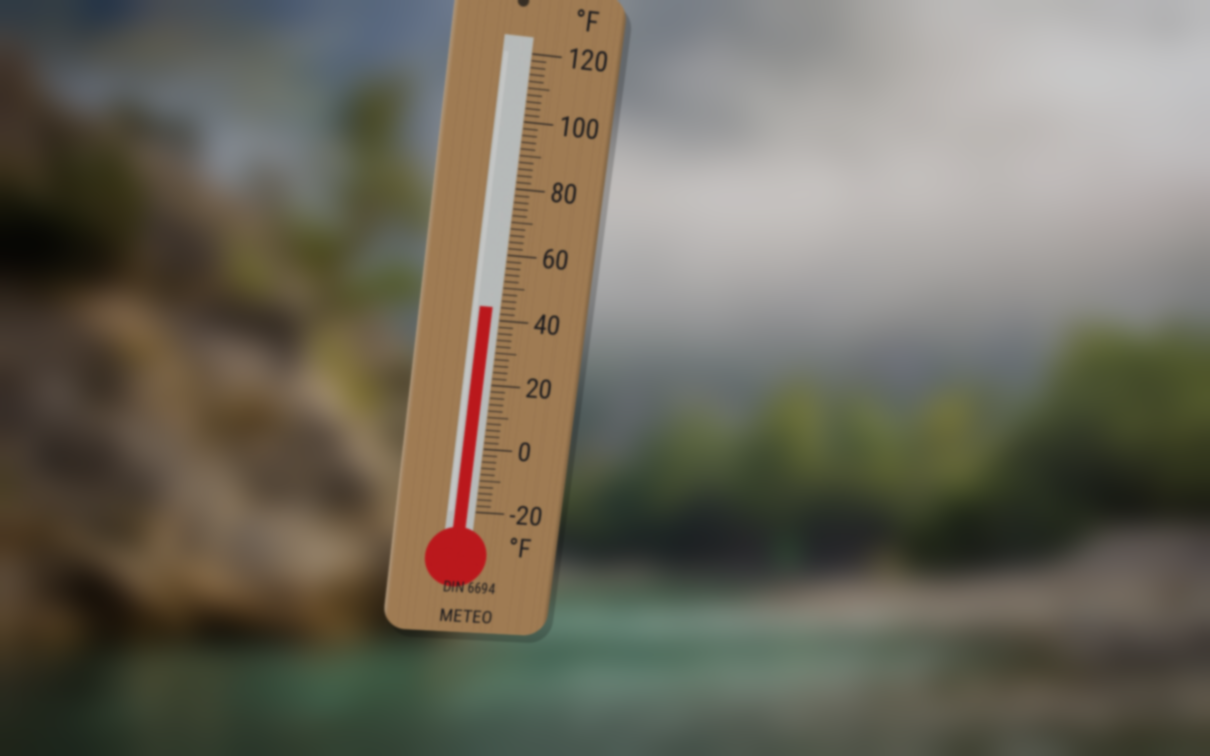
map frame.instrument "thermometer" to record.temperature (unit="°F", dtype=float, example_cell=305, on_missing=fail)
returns 44
